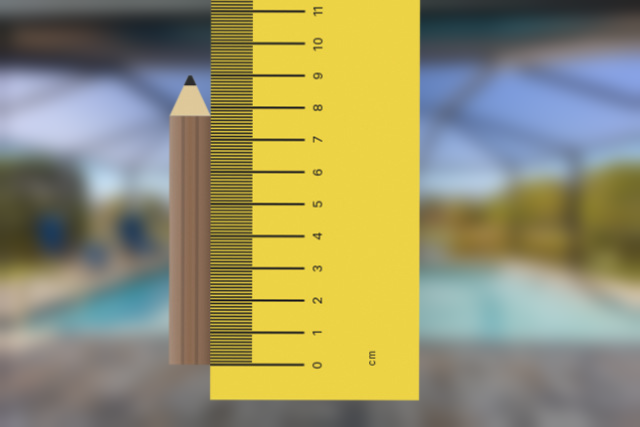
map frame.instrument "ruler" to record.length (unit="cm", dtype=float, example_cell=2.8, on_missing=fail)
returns 9
